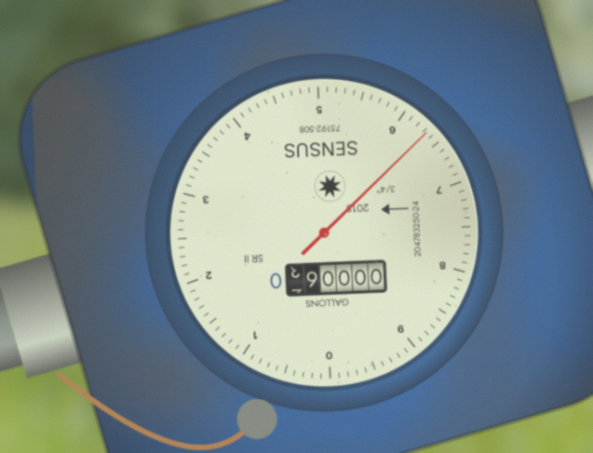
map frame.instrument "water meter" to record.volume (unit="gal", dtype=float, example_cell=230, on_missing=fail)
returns 626.3
